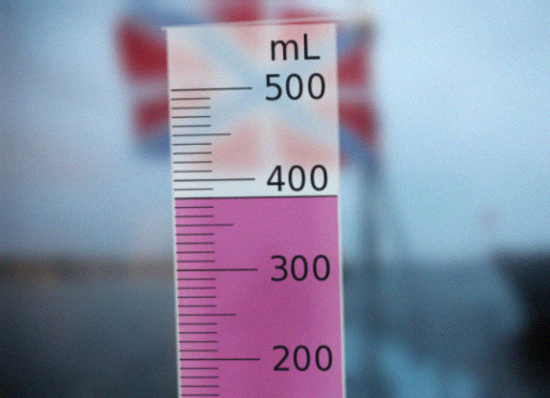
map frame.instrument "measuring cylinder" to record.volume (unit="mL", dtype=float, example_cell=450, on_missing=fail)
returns 380
